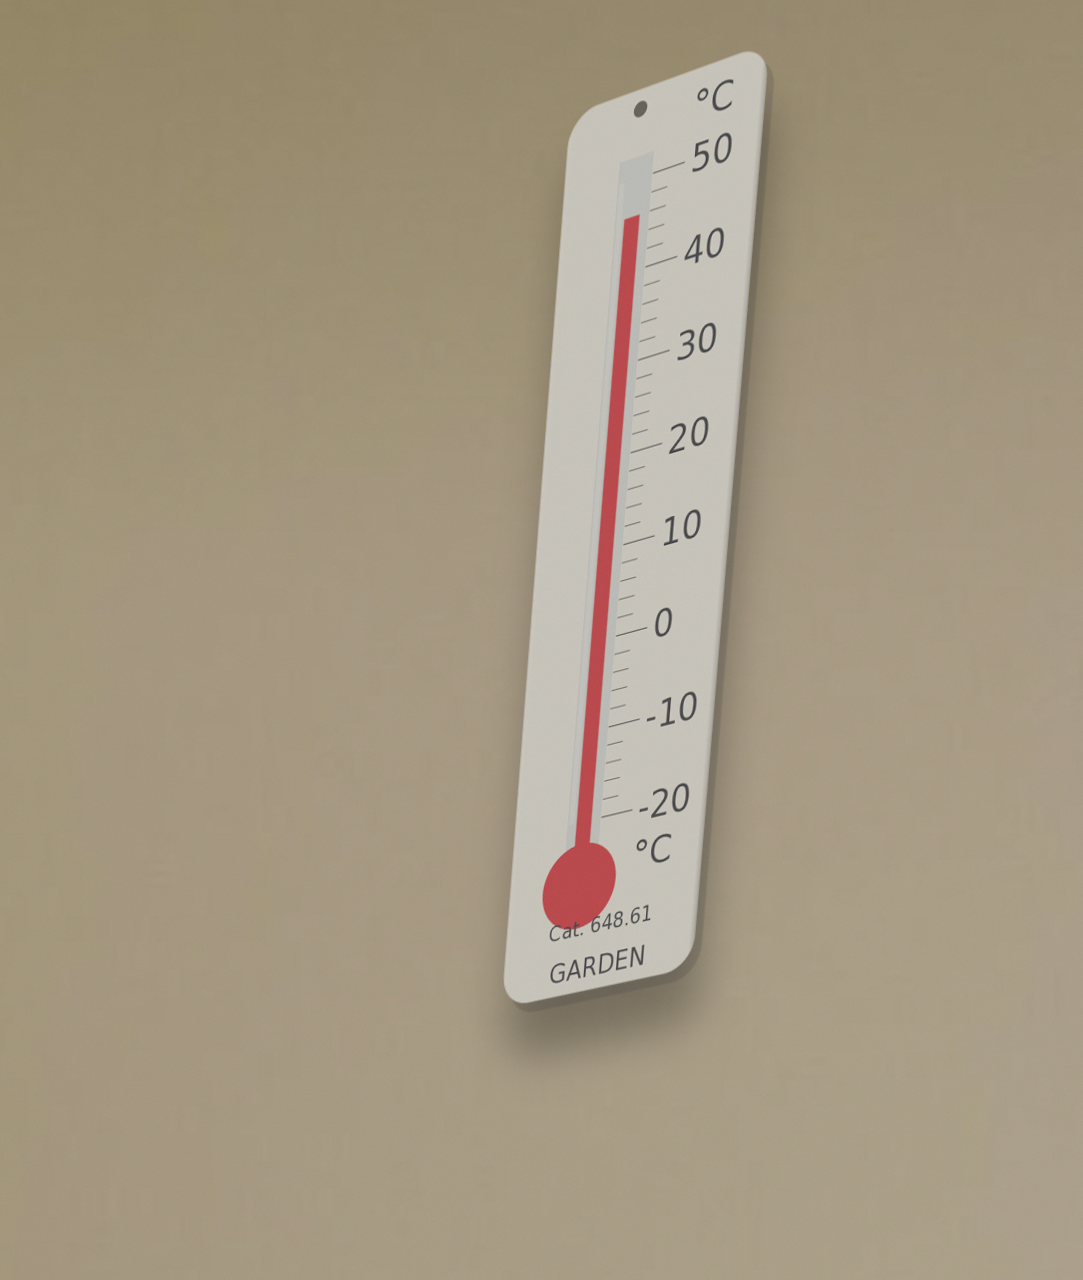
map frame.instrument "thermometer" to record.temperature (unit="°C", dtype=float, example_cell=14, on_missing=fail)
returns 46
